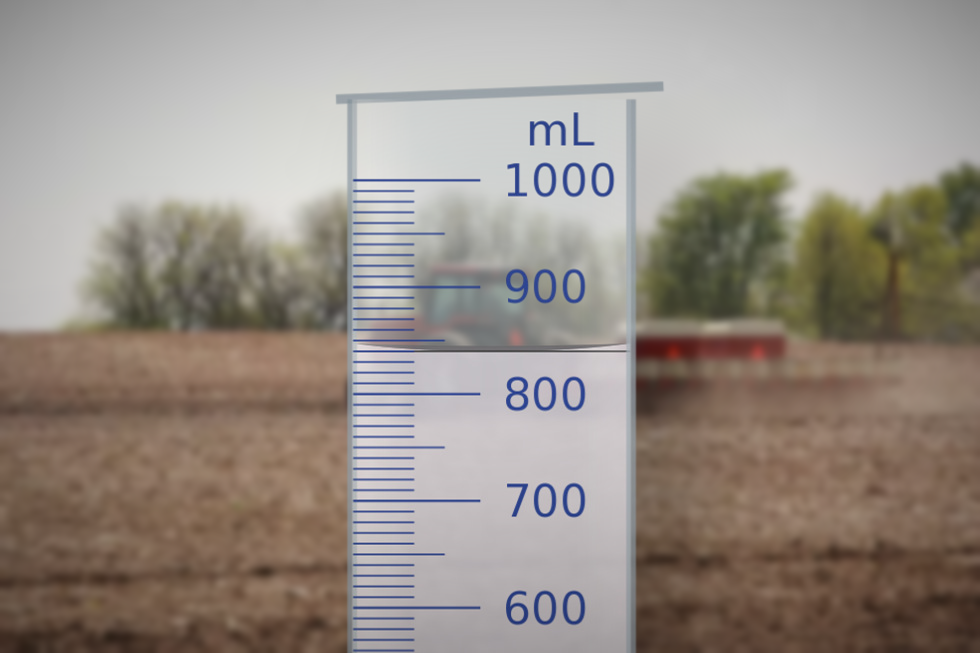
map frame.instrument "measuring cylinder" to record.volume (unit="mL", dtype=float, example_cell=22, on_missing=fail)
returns 840
